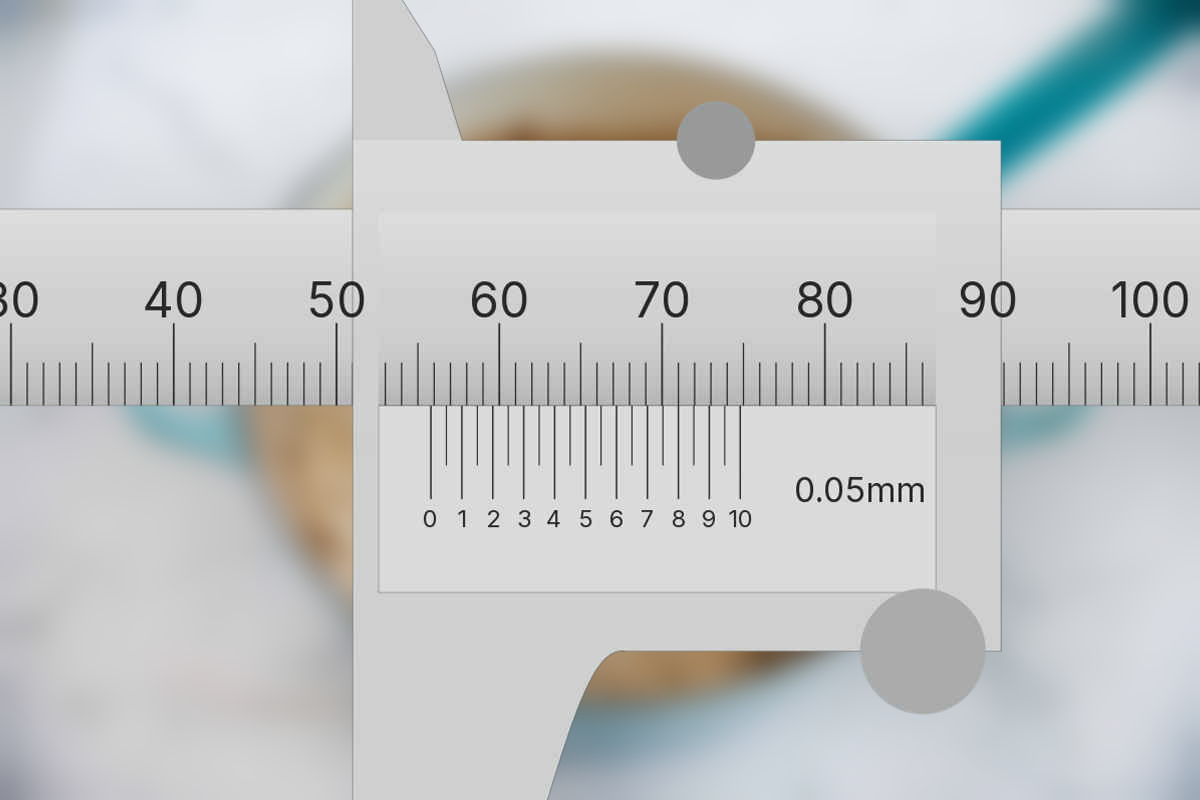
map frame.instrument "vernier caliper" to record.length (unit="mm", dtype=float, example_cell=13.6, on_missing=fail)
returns 55.8
